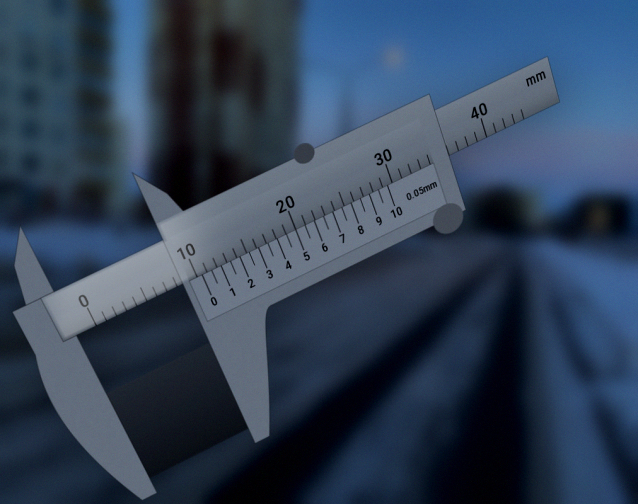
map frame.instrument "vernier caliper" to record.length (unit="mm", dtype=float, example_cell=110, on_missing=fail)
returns 10.5
